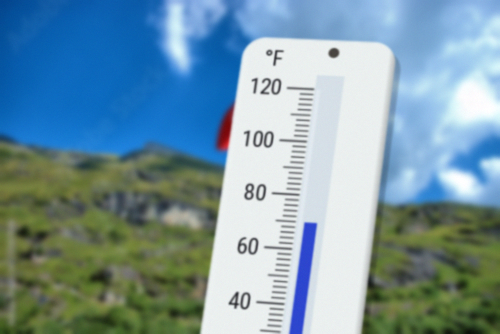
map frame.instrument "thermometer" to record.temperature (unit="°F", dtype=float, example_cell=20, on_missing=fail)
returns 70
